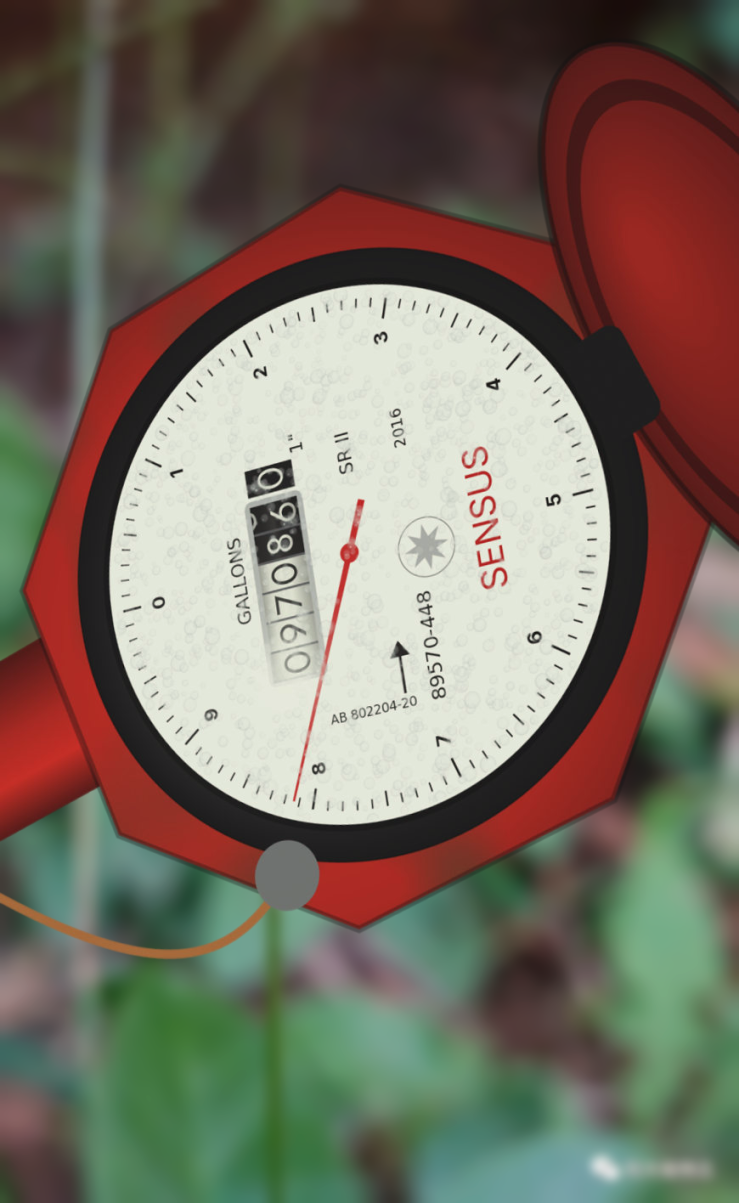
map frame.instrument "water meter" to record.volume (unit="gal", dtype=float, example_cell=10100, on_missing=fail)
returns 970858.1
